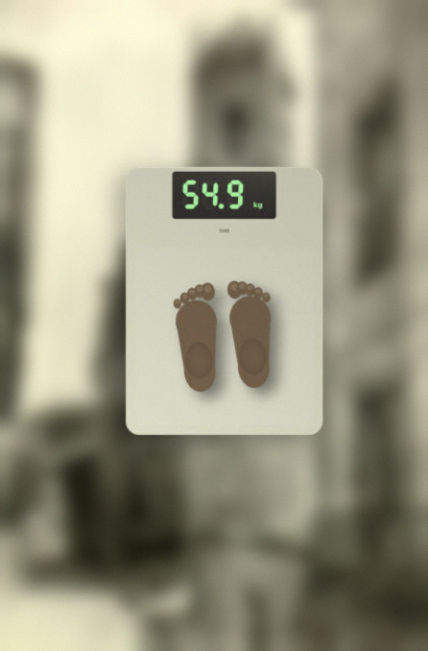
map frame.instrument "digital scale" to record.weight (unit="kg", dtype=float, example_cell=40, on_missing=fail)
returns 54.9
